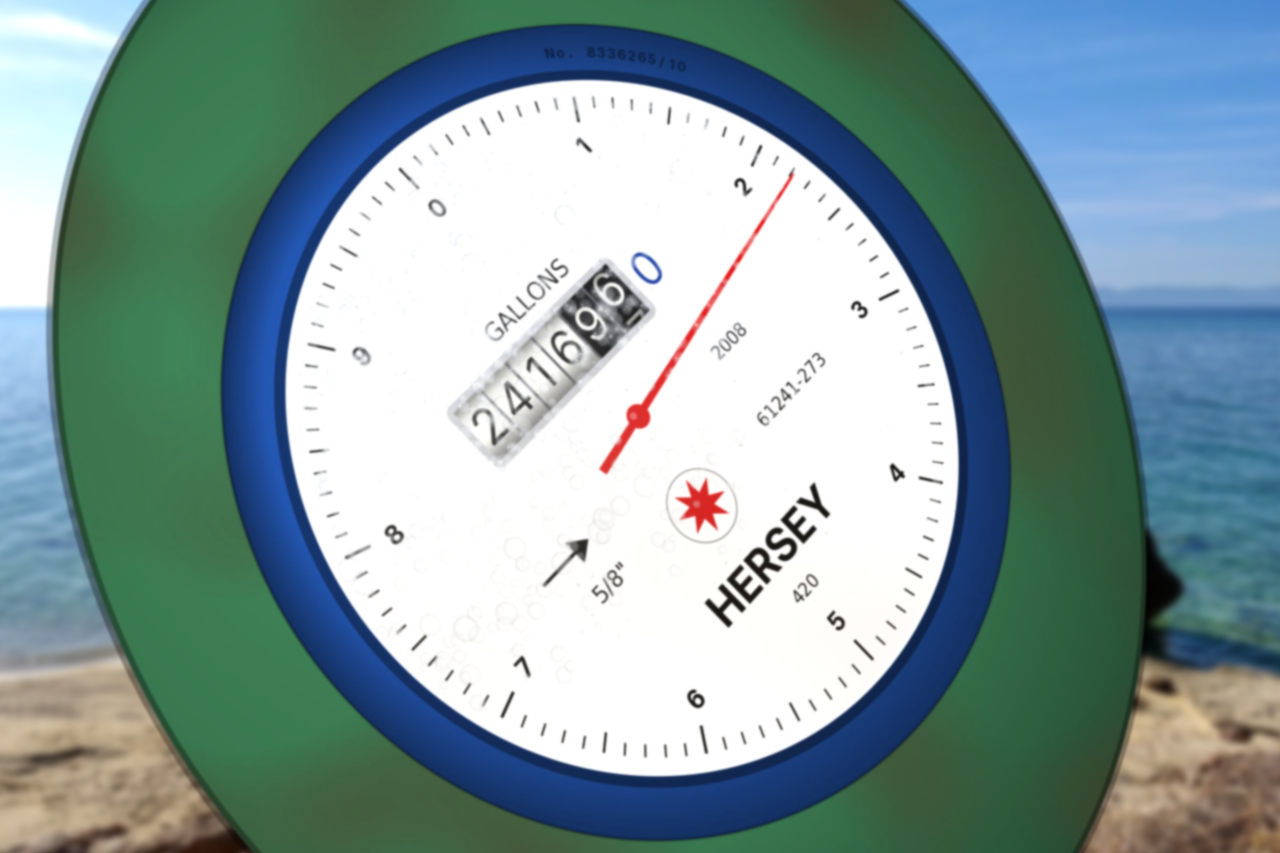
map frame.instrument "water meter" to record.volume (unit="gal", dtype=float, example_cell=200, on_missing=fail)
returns 2416962.2
